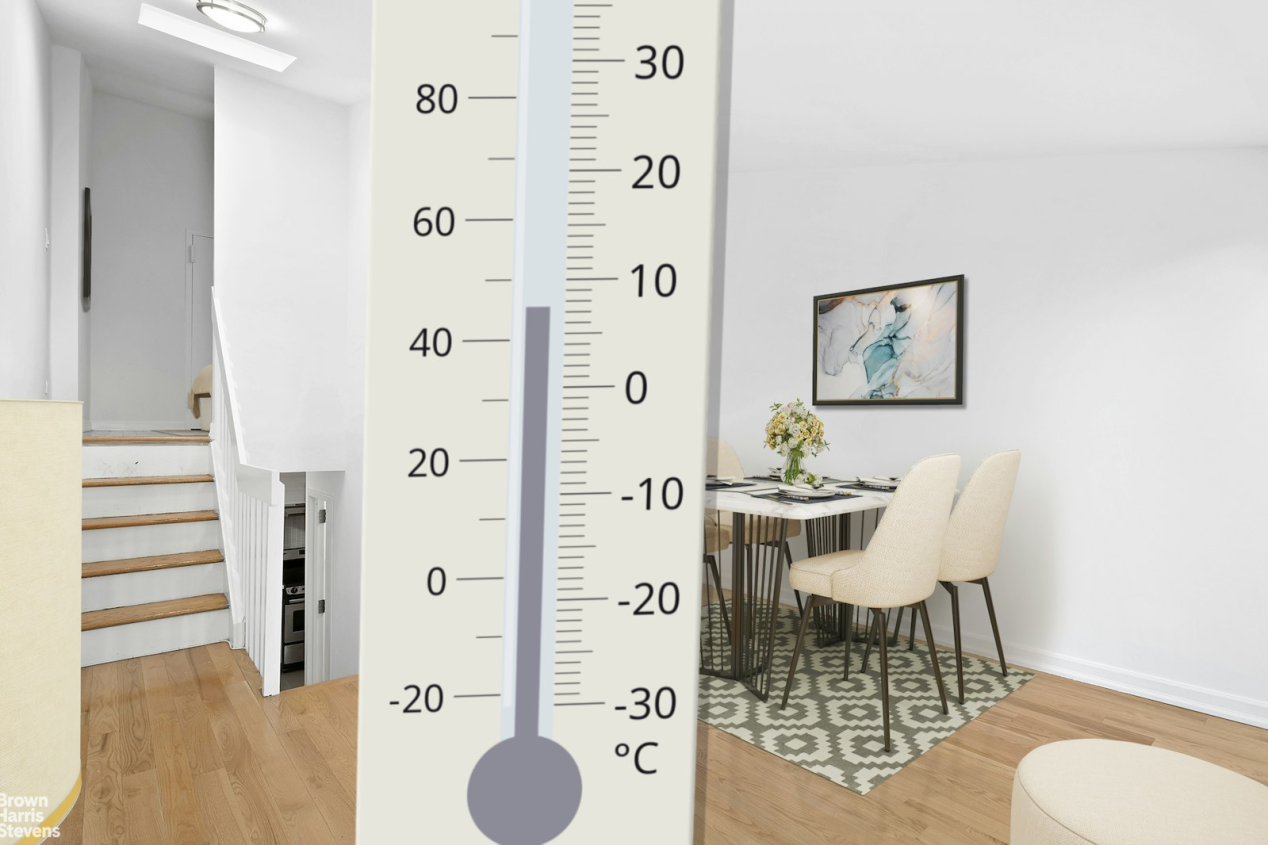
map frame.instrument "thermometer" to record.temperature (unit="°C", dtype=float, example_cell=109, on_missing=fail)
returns 7.5
